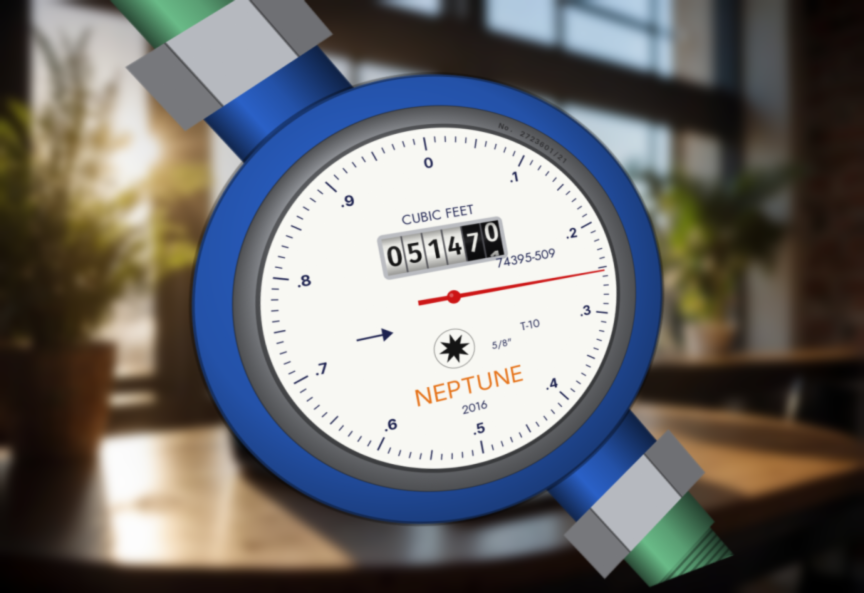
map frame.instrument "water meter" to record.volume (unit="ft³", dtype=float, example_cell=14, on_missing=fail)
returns 51470.25
